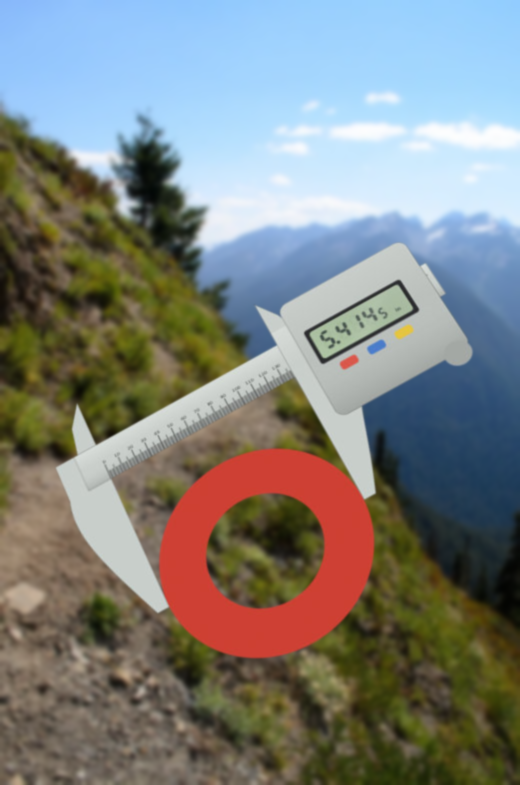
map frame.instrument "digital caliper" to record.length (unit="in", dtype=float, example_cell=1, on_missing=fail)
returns 5.4145
